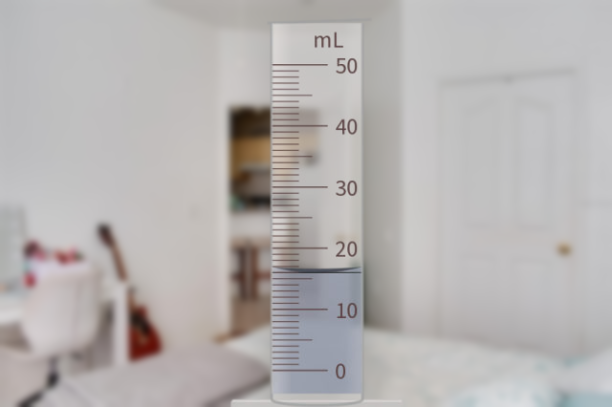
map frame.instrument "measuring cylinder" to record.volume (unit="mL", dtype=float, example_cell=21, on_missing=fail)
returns 16
